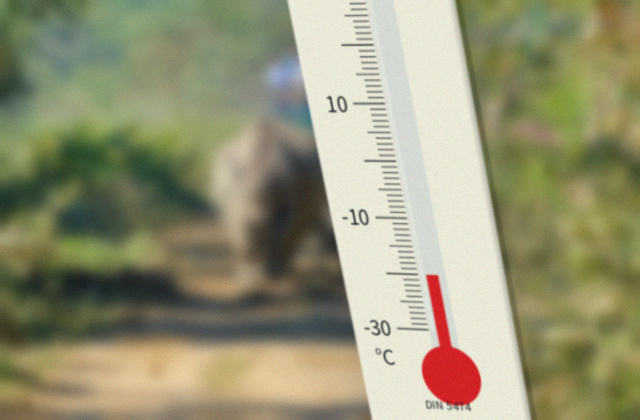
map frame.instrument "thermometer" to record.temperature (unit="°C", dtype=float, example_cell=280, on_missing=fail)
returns -20
